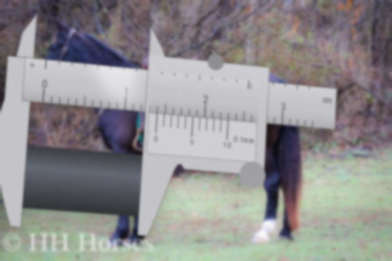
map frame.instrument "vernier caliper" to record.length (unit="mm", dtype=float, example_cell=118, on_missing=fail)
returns 14.0
